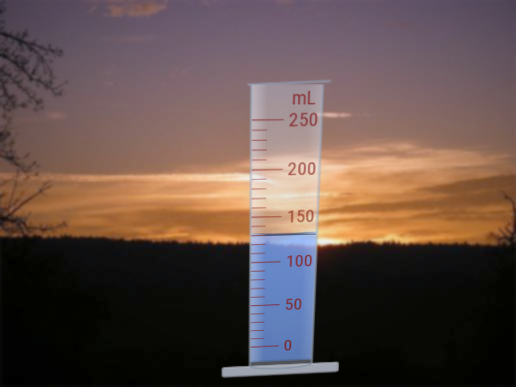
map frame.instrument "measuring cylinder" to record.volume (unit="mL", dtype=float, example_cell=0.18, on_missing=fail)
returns 130
